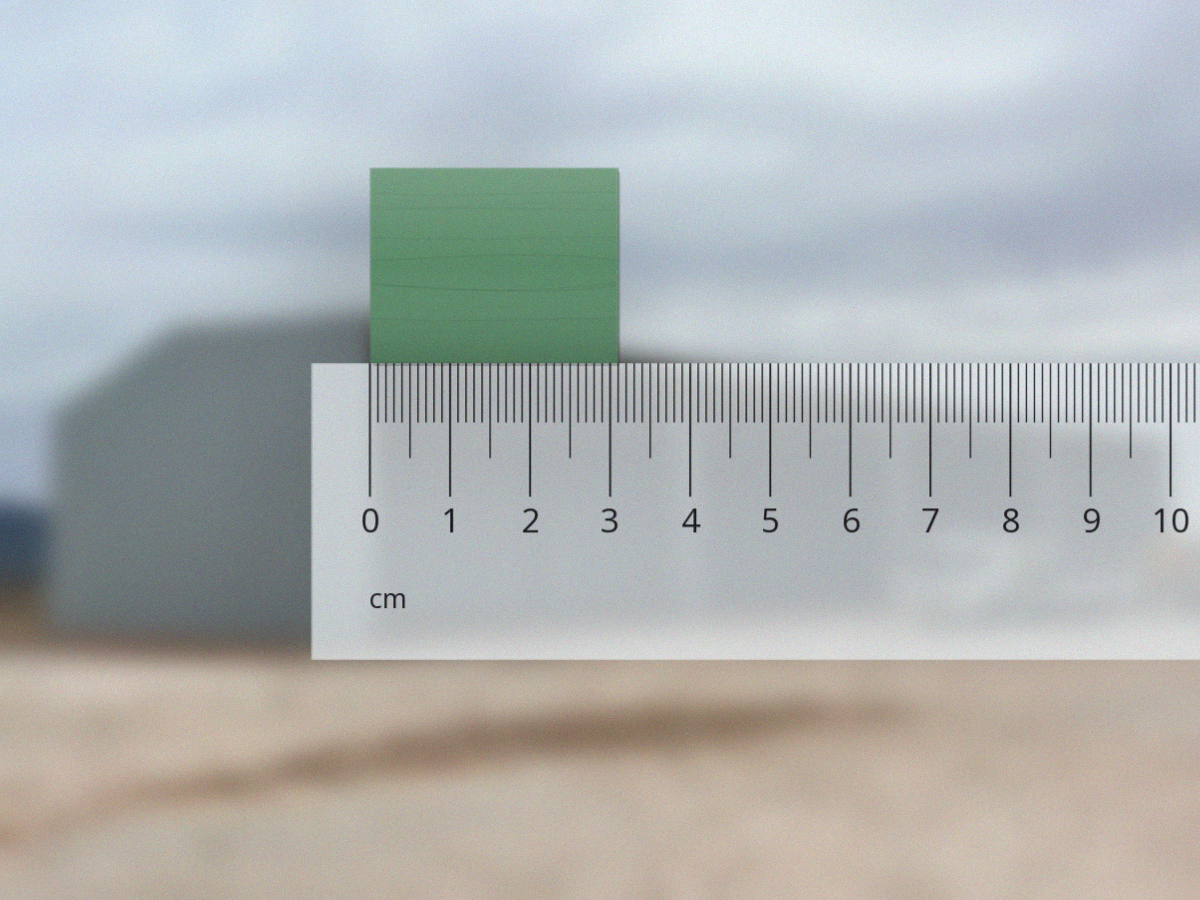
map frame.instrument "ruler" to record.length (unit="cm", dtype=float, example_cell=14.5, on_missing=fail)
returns 3.1
